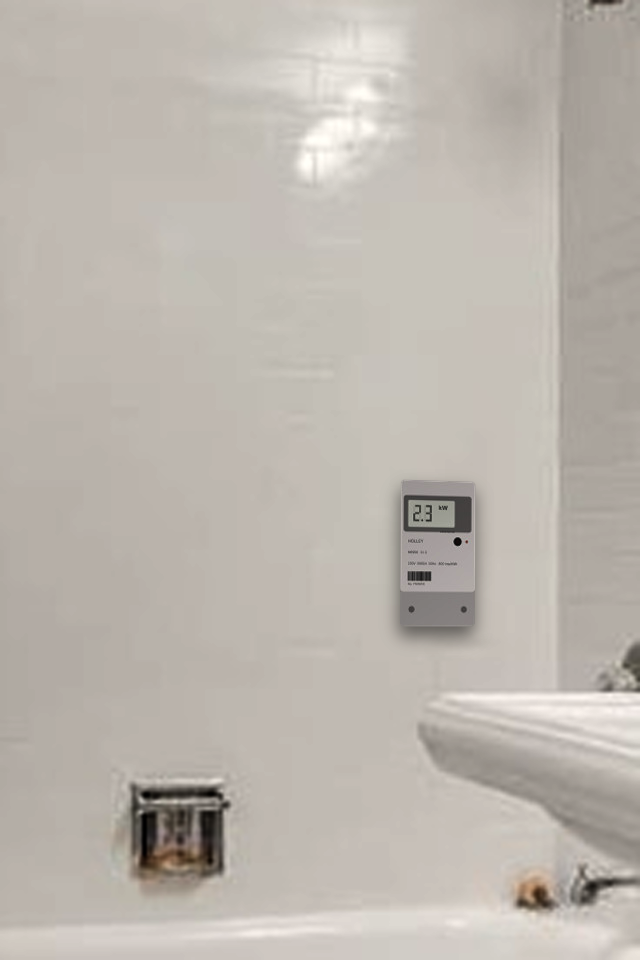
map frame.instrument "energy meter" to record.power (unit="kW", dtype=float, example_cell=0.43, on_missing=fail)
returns 2.3
